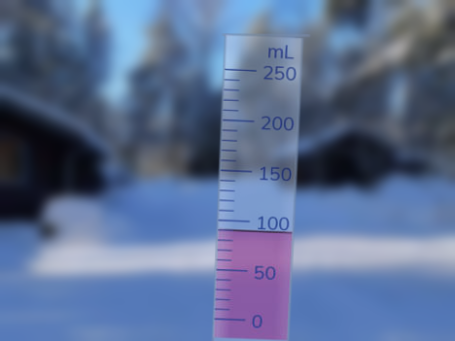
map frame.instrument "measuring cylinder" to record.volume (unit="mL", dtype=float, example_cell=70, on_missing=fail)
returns 90
